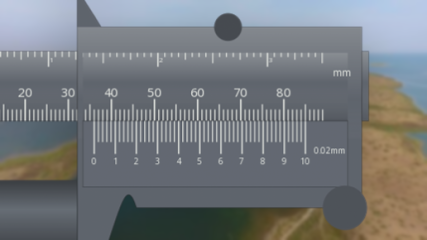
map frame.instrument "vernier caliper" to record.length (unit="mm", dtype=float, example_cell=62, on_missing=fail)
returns 36.0
